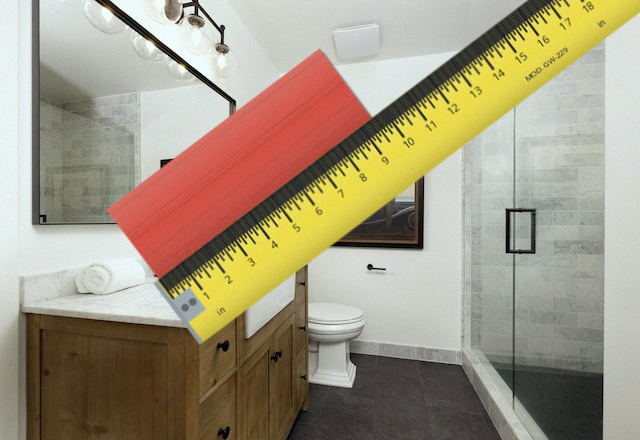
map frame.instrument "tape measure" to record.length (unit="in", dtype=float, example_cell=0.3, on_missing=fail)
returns 9.5
